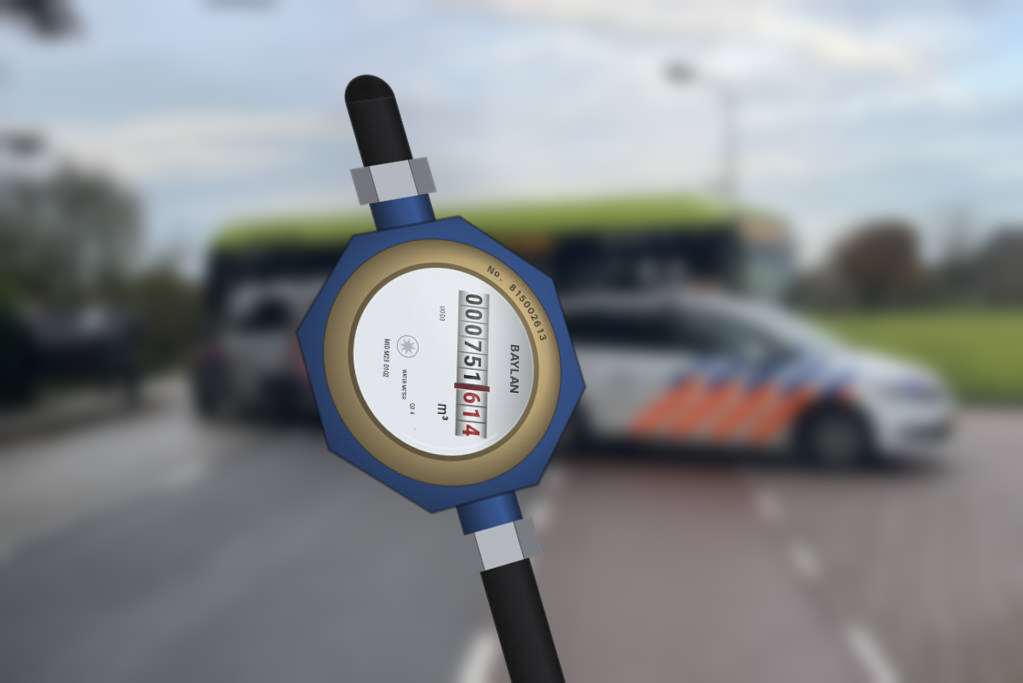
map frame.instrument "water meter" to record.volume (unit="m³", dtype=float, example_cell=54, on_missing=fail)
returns 751.614
